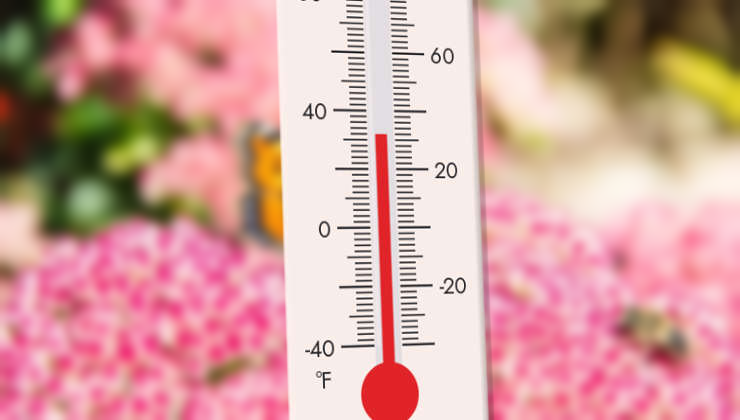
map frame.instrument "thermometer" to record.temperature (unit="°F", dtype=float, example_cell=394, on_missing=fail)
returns 32
